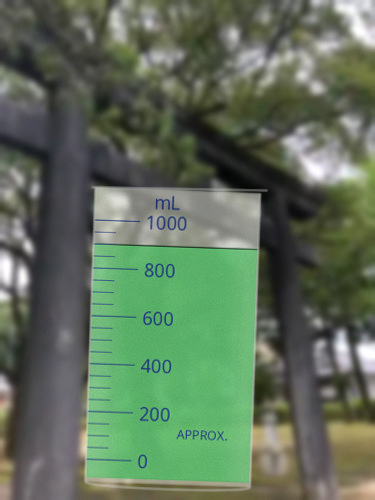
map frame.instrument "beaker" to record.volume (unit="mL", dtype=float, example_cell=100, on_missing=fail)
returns 900
